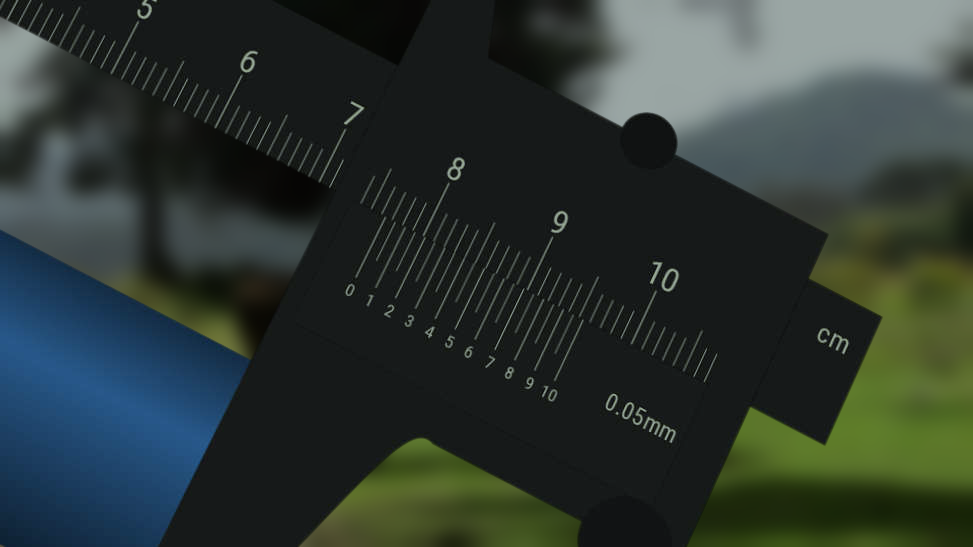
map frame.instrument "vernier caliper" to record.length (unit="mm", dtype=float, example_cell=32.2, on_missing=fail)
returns 76.4
